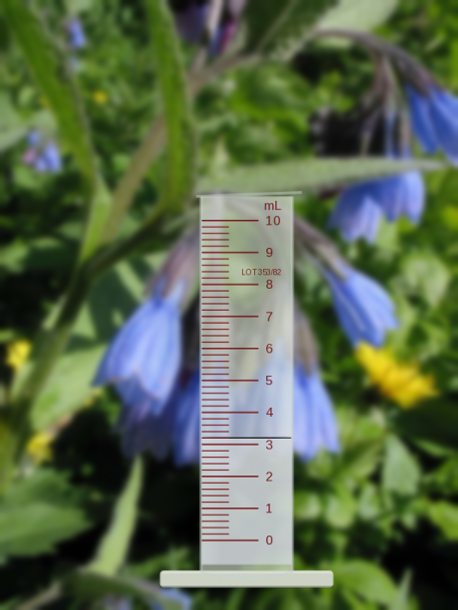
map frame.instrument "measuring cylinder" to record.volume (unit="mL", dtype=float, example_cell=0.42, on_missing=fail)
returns 3.2
